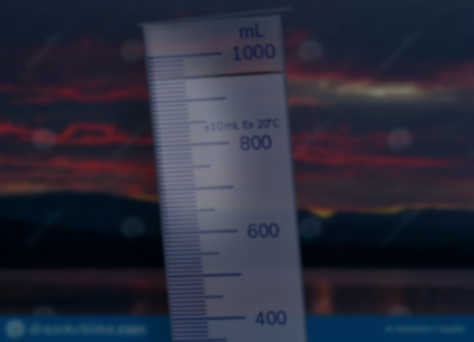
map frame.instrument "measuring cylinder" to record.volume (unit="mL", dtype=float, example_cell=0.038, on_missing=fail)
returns 950
